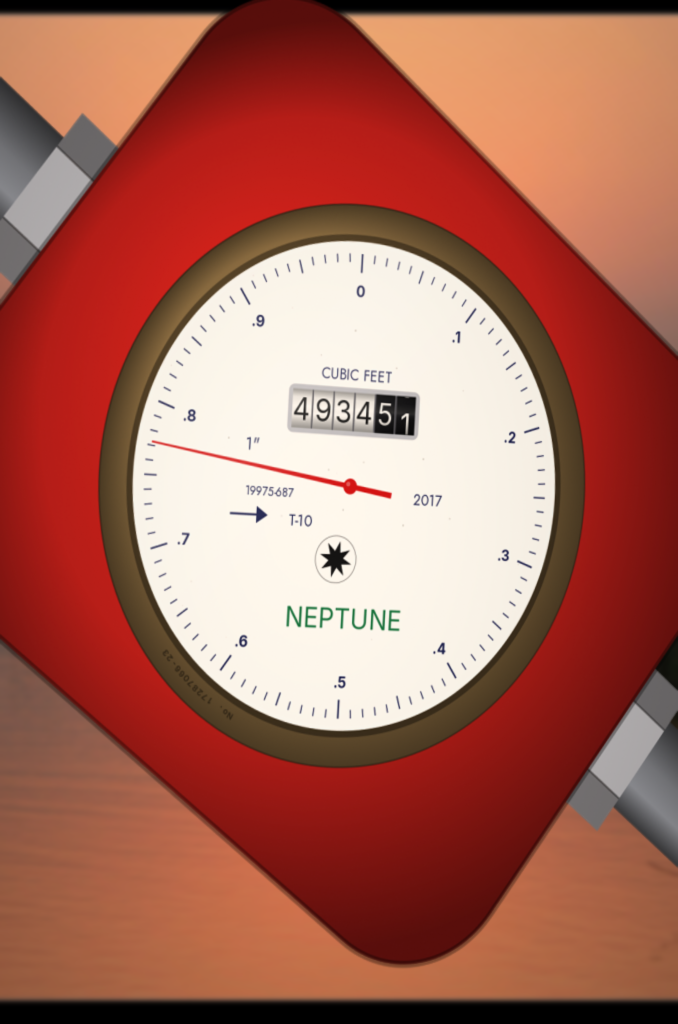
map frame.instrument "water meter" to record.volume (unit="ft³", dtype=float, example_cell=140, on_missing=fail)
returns 493450.77
